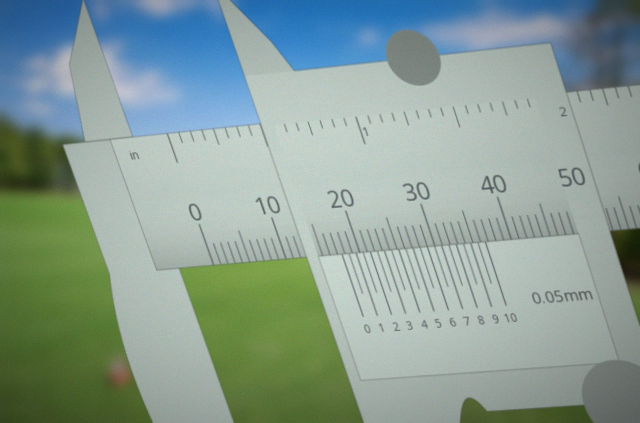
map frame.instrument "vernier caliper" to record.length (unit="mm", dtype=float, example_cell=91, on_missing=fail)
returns 17.6
